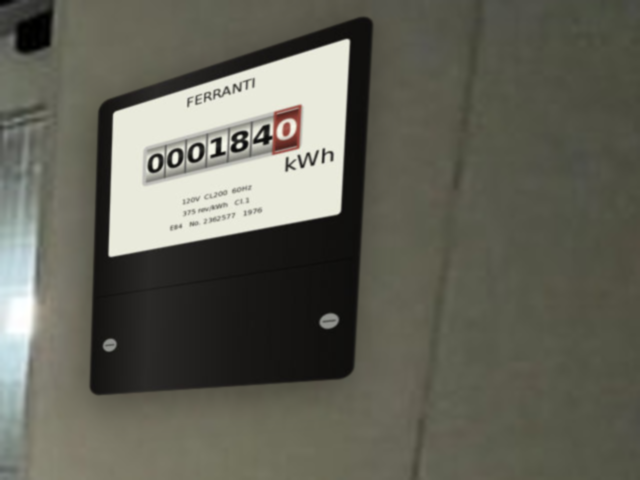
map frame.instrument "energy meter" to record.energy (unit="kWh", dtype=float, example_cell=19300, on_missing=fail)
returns 184.0
